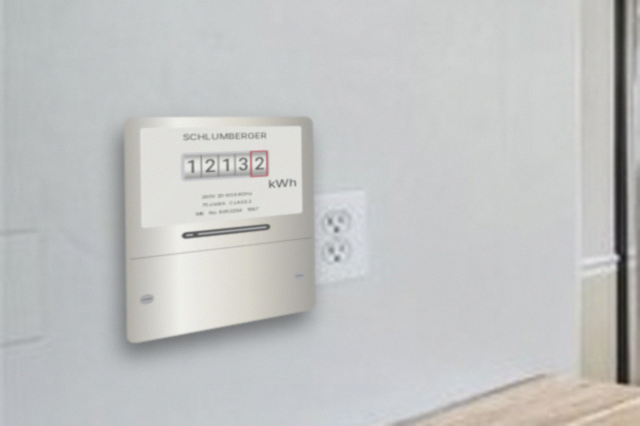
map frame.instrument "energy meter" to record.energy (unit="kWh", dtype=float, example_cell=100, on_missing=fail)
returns 1213.2
